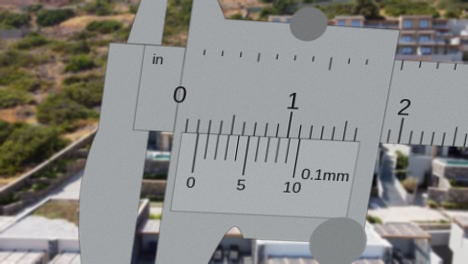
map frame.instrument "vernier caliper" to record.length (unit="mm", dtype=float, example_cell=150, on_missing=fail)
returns 2.1
